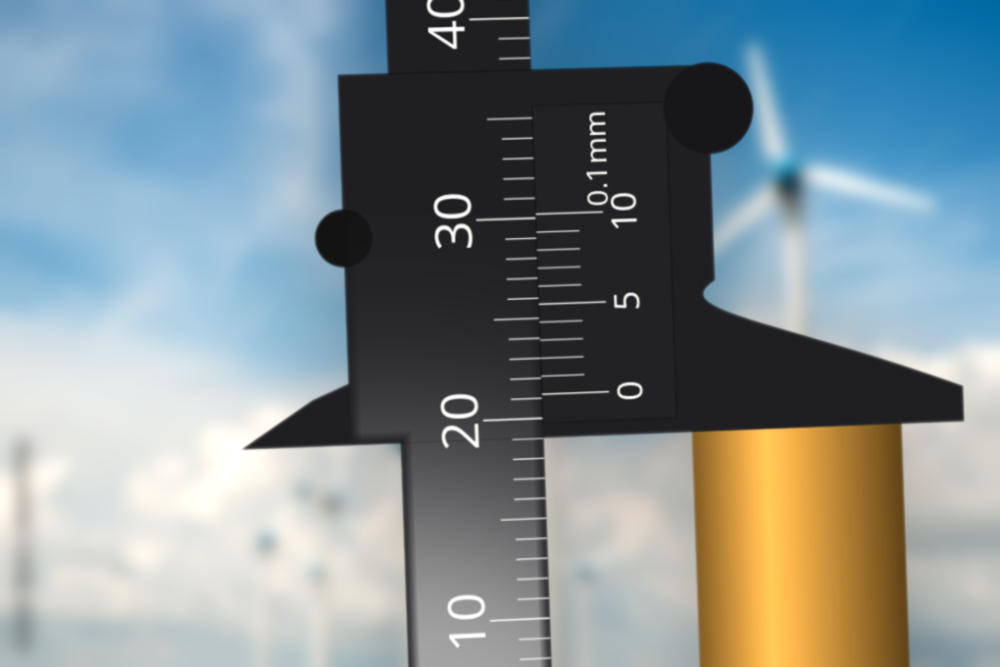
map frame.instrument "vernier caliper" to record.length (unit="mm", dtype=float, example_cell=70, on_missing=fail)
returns 21.2
